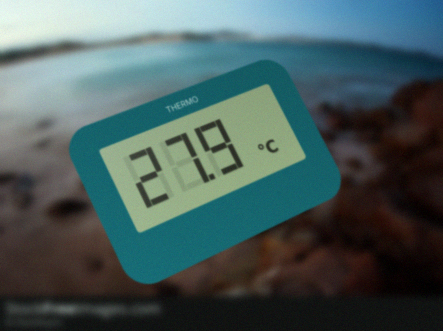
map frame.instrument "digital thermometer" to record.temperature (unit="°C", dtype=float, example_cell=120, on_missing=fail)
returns 27.9
